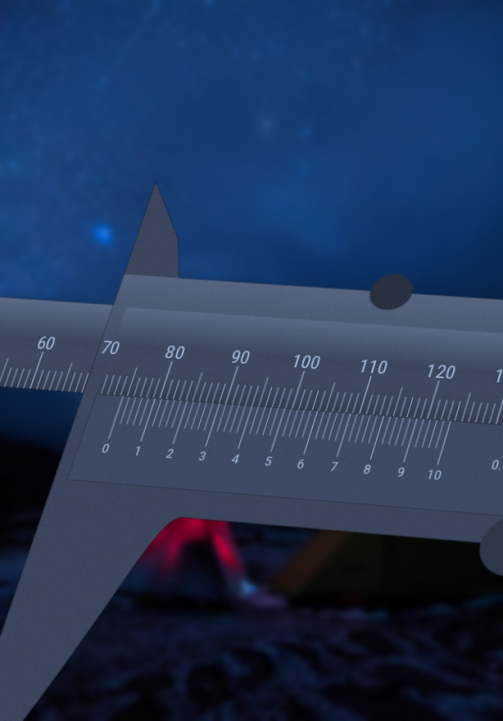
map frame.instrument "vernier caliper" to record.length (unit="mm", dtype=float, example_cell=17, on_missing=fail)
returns 74.4
